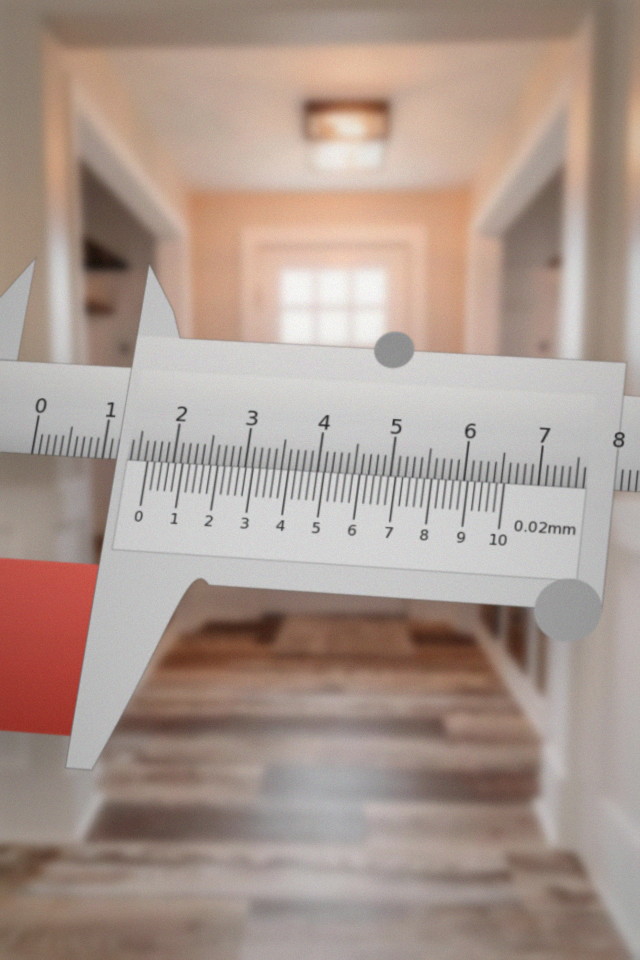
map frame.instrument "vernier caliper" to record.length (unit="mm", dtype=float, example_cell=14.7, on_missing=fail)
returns 16.4
